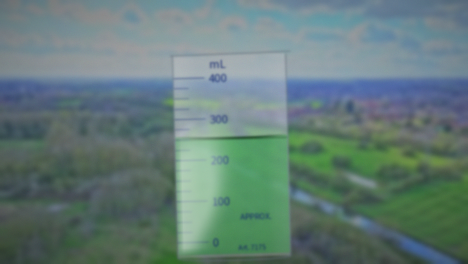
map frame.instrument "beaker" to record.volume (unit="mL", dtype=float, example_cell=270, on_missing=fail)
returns 250
